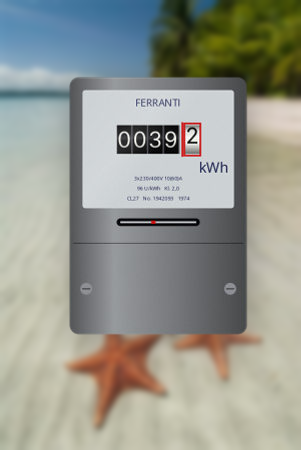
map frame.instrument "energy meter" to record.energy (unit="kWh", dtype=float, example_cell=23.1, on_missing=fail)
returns 39.2
